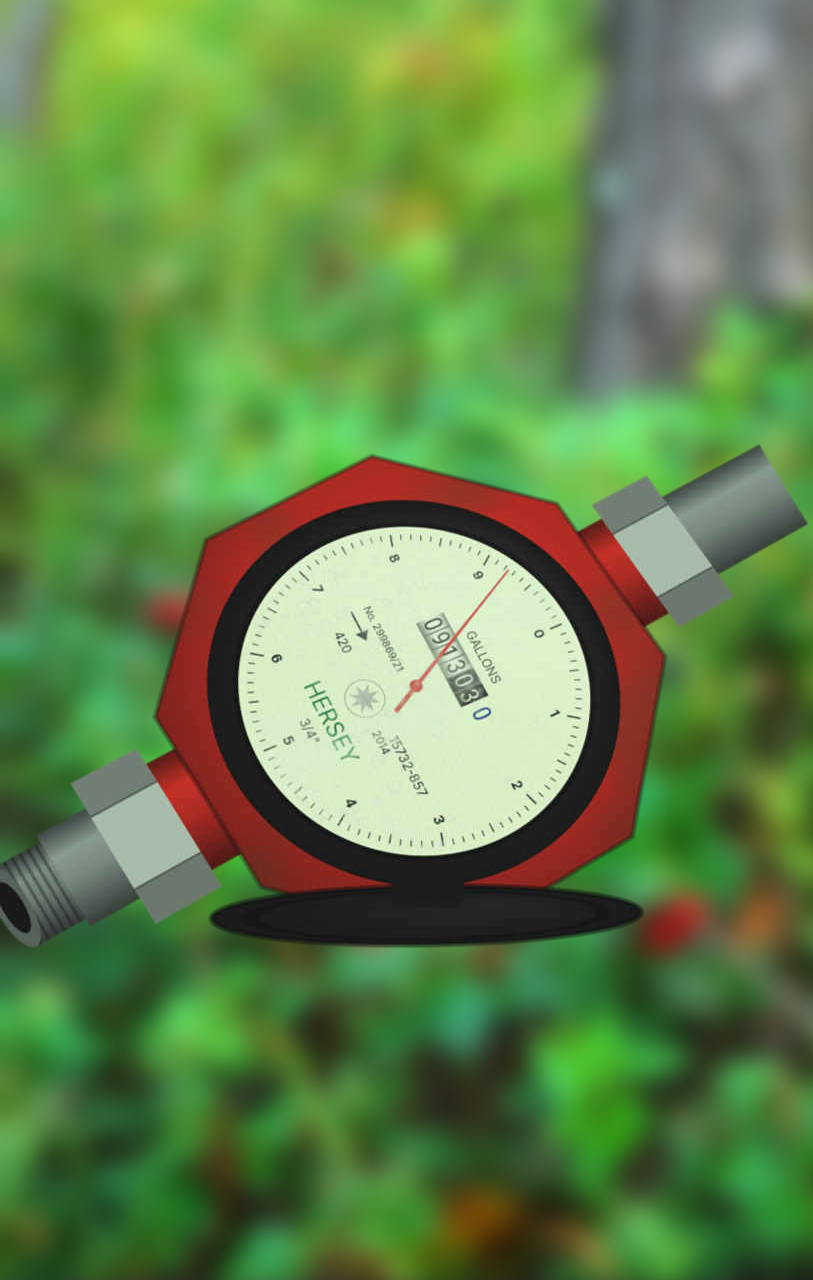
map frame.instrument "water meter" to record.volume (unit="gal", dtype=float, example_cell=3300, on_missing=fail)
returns 913029.2
